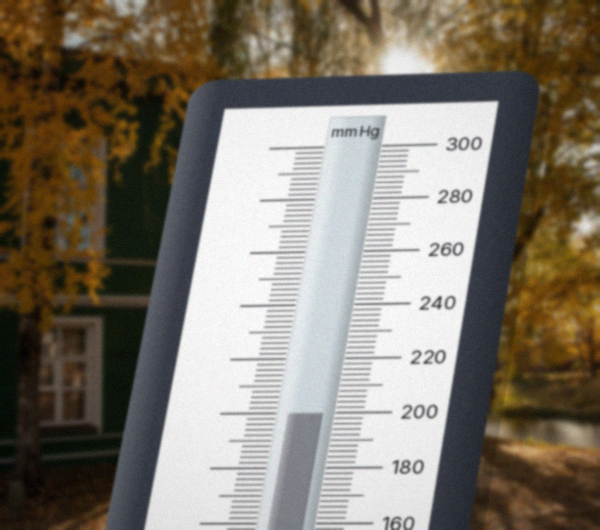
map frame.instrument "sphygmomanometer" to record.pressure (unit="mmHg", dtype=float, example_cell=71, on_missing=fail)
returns 200
